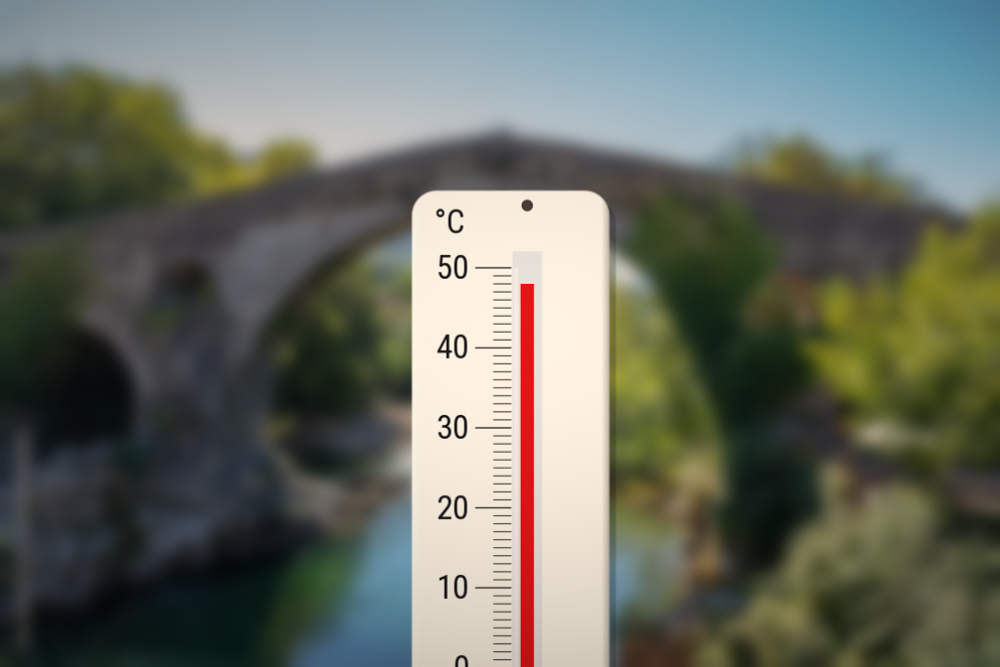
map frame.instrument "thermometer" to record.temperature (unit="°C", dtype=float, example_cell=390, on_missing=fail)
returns 48
